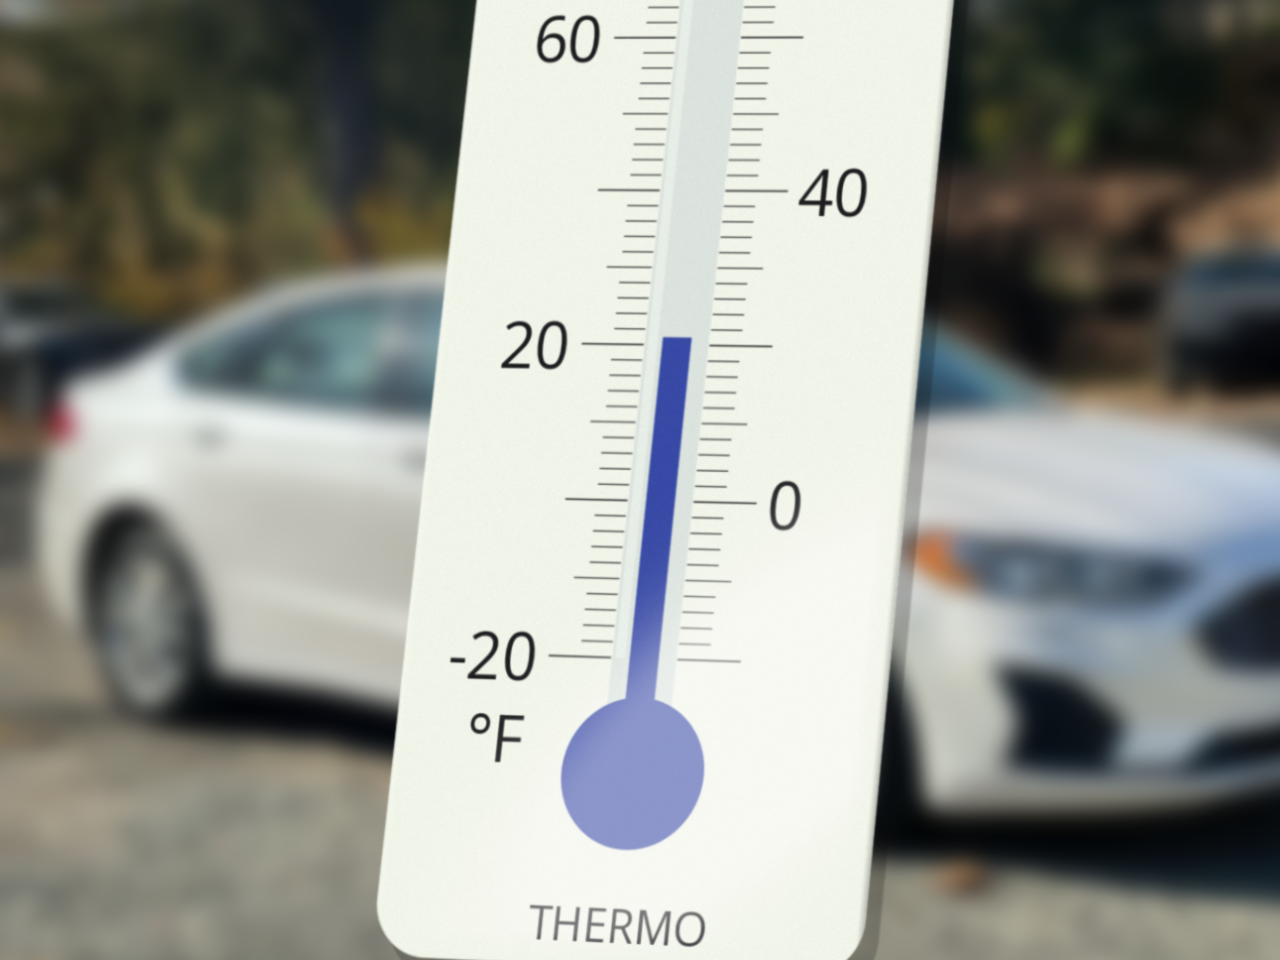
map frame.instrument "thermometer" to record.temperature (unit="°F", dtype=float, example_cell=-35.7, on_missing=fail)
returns 21
